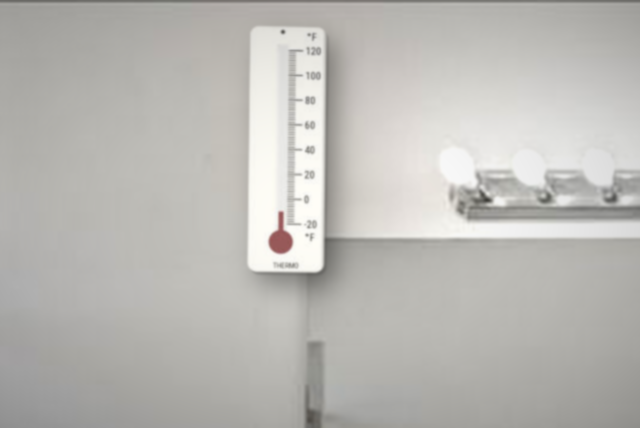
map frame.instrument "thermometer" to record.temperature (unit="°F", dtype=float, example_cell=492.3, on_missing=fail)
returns -10
